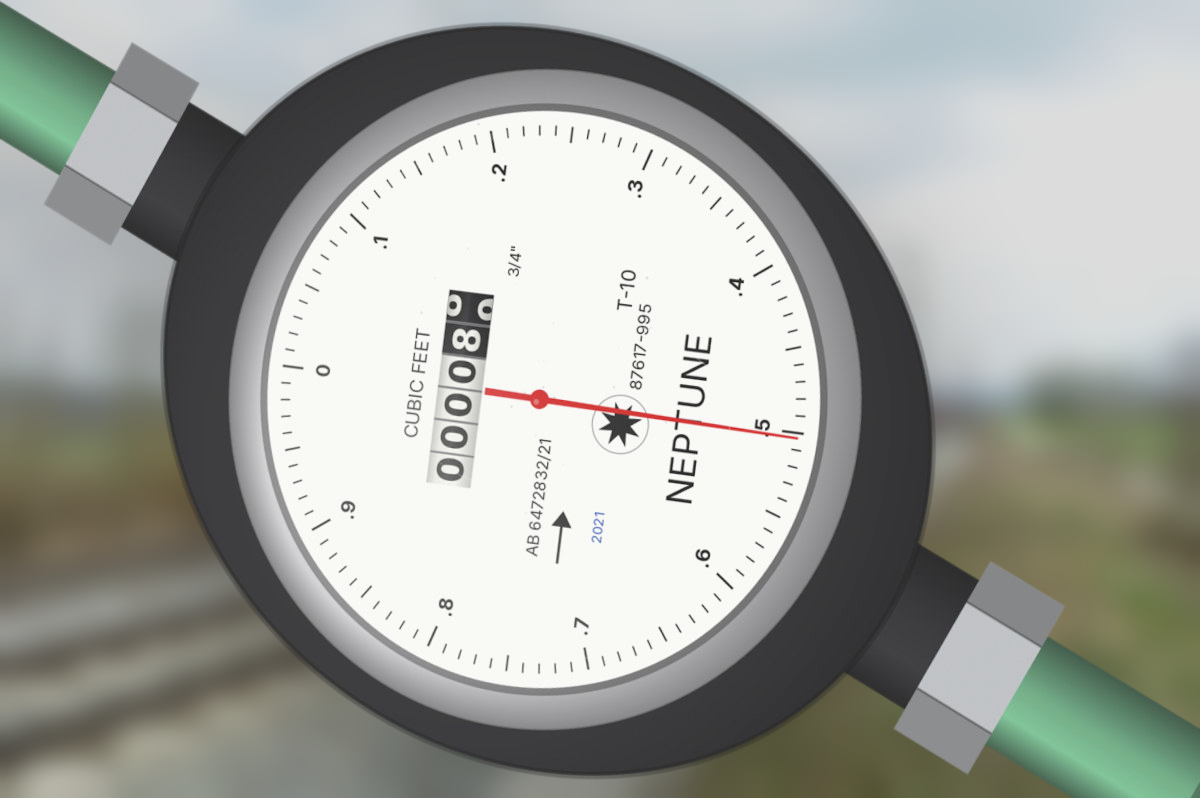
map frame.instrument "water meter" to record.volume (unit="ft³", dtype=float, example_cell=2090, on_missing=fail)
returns 88.50
